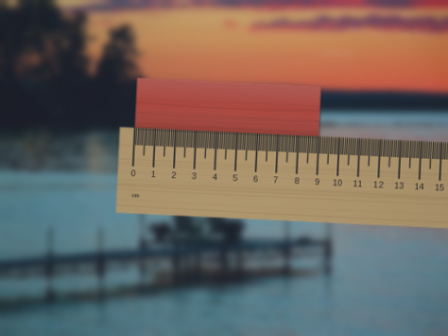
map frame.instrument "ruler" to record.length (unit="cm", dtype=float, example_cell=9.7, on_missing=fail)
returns 9
